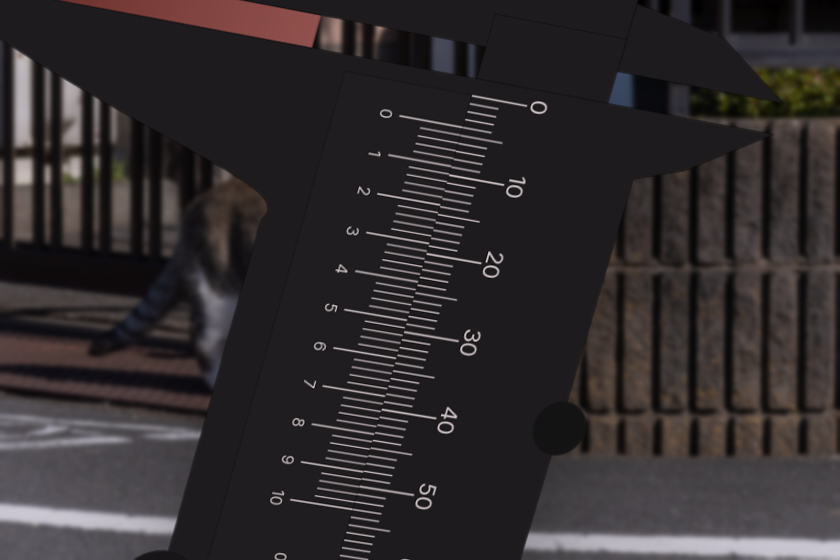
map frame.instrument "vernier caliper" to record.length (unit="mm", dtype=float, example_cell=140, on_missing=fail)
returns 4.0
